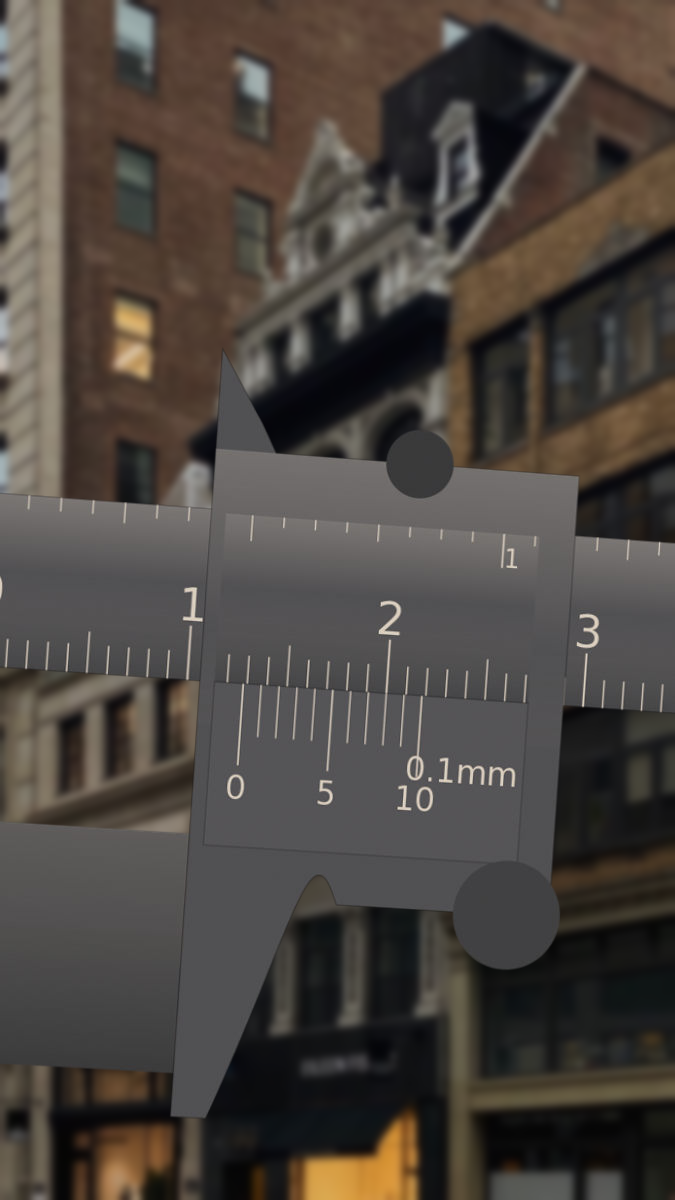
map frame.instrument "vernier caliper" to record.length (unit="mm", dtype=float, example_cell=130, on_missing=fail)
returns 12.8
